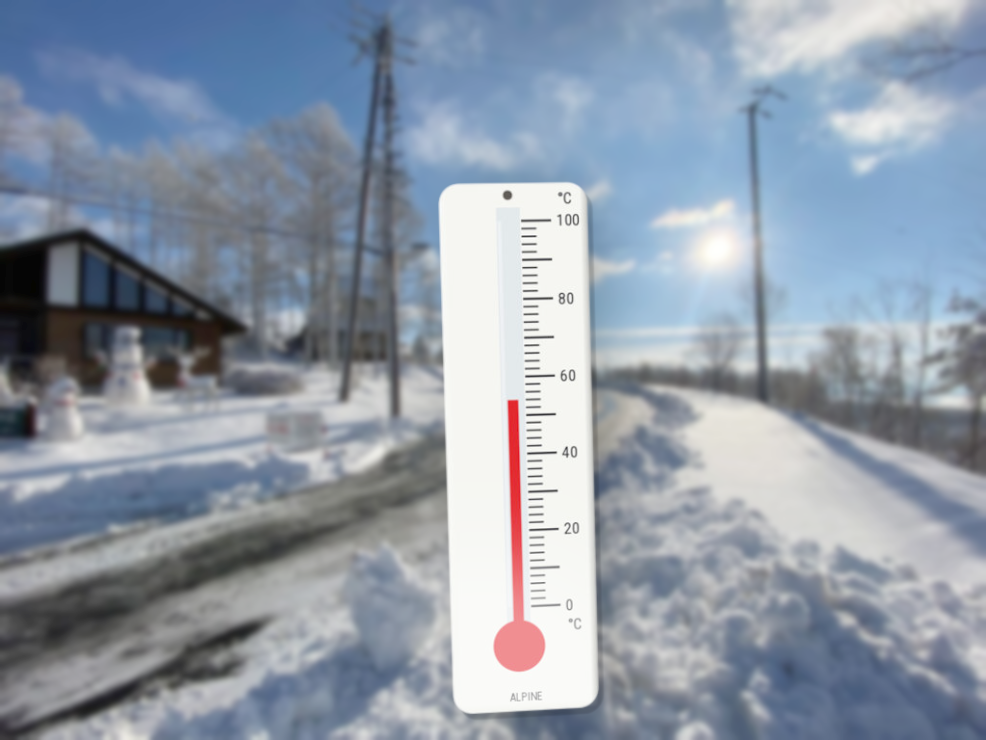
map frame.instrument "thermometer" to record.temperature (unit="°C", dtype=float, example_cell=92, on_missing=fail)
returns 54
